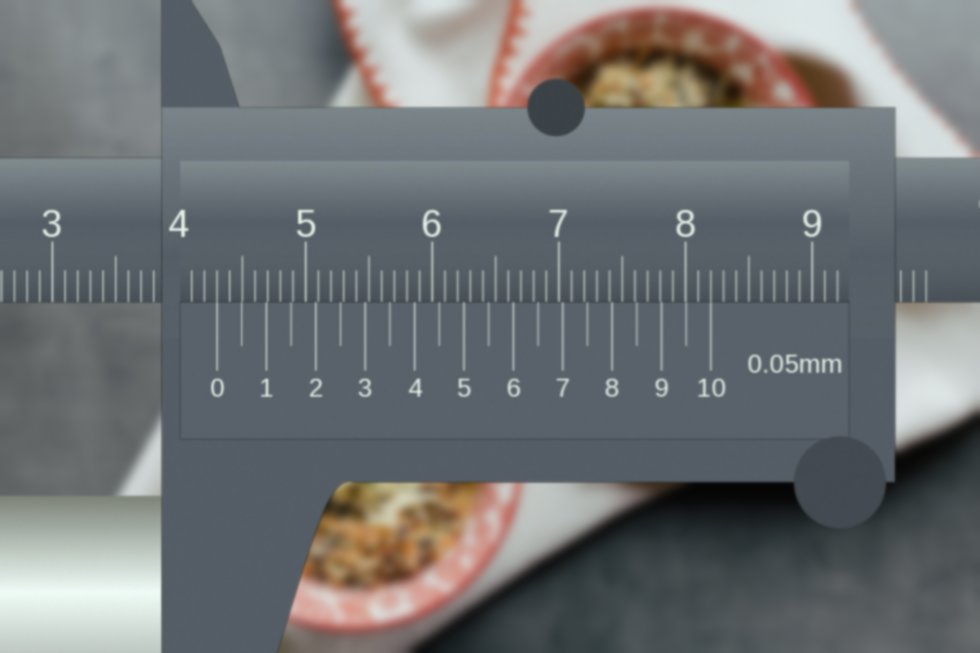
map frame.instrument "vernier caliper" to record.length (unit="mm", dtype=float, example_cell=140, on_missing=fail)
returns 43.0
